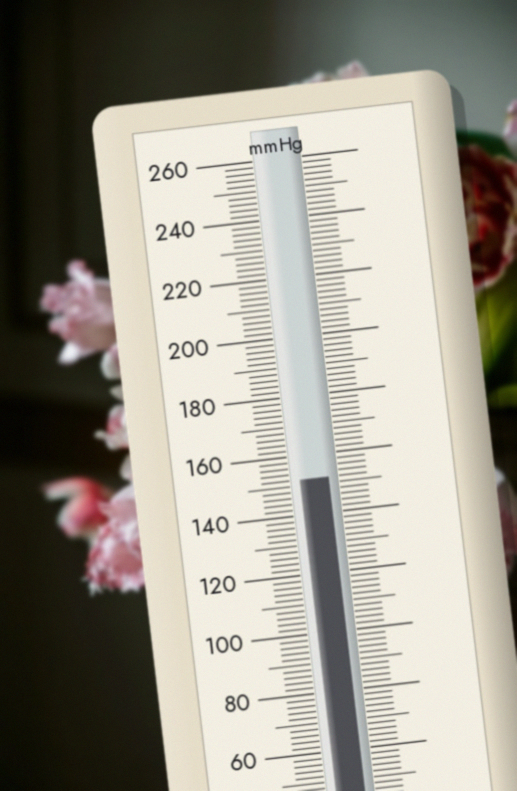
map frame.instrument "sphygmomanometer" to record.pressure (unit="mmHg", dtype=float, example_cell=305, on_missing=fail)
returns 152
